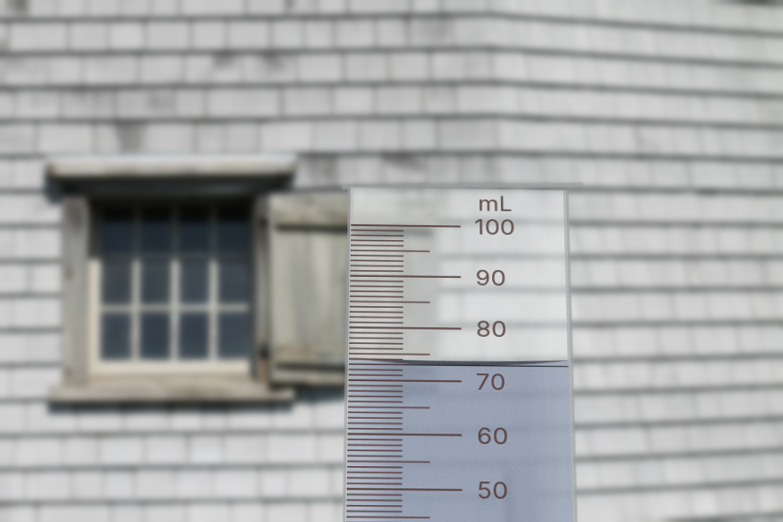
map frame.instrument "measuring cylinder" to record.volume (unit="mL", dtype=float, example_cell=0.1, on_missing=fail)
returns 73
